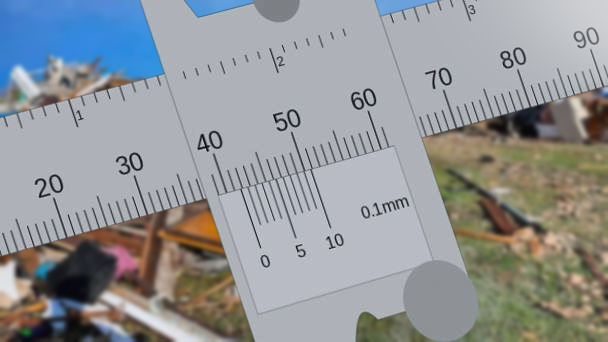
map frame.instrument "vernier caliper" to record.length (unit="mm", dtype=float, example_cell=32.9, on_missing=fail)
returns 41.8
